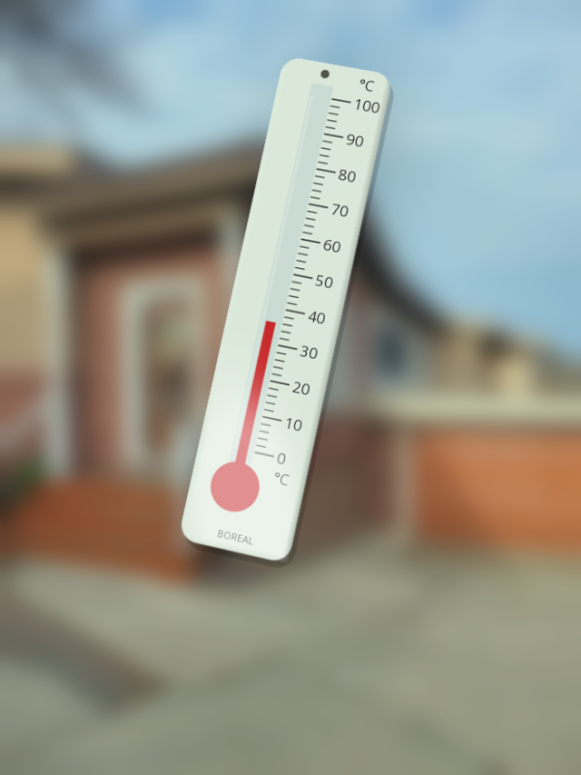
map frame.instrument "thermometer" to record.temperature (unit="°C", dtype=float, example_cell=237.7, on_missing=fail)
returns 36
